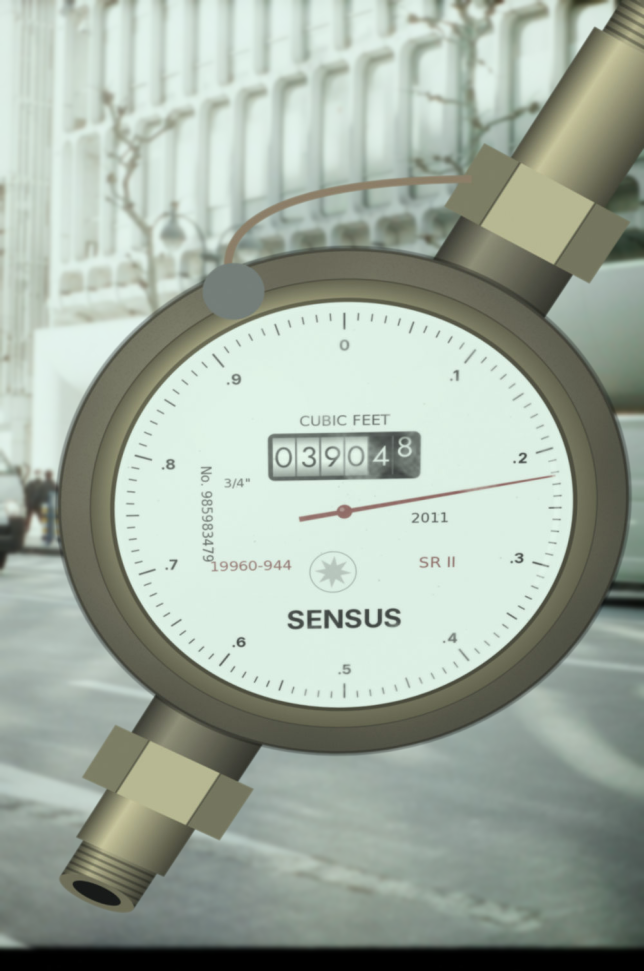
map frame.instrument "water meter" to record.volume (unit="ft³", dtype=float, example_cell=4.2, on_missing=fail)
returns 39048.22
